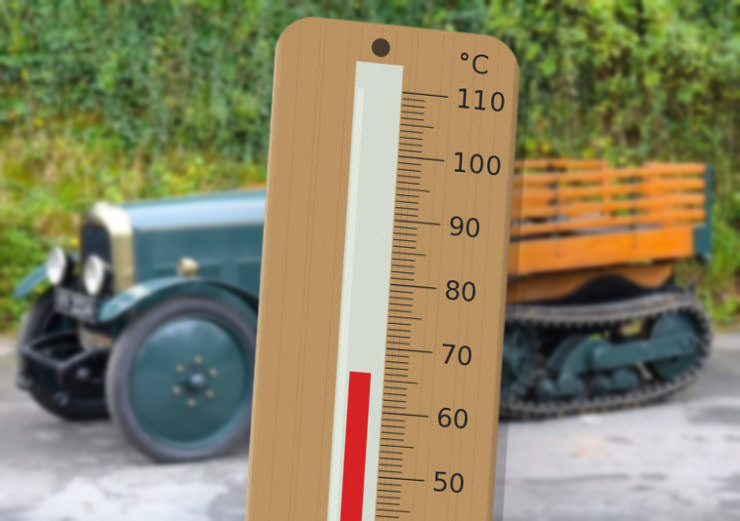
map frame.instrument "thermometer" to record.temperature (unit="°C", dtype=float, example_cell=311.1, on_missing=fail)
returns 66
